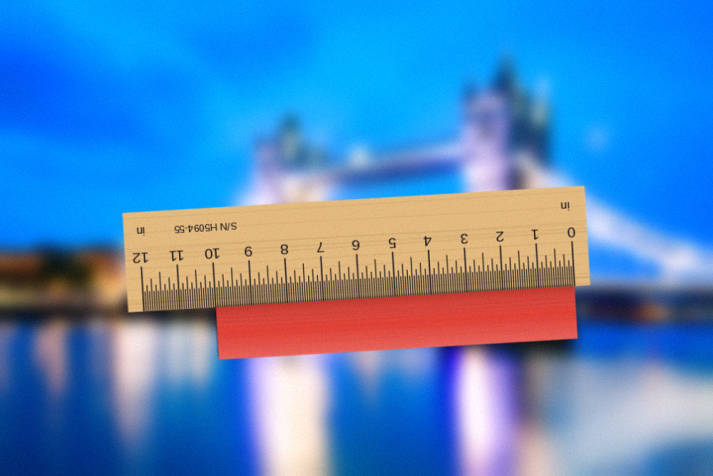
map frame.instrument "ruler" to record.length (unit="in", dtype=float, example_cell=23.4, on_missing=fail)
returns 10
